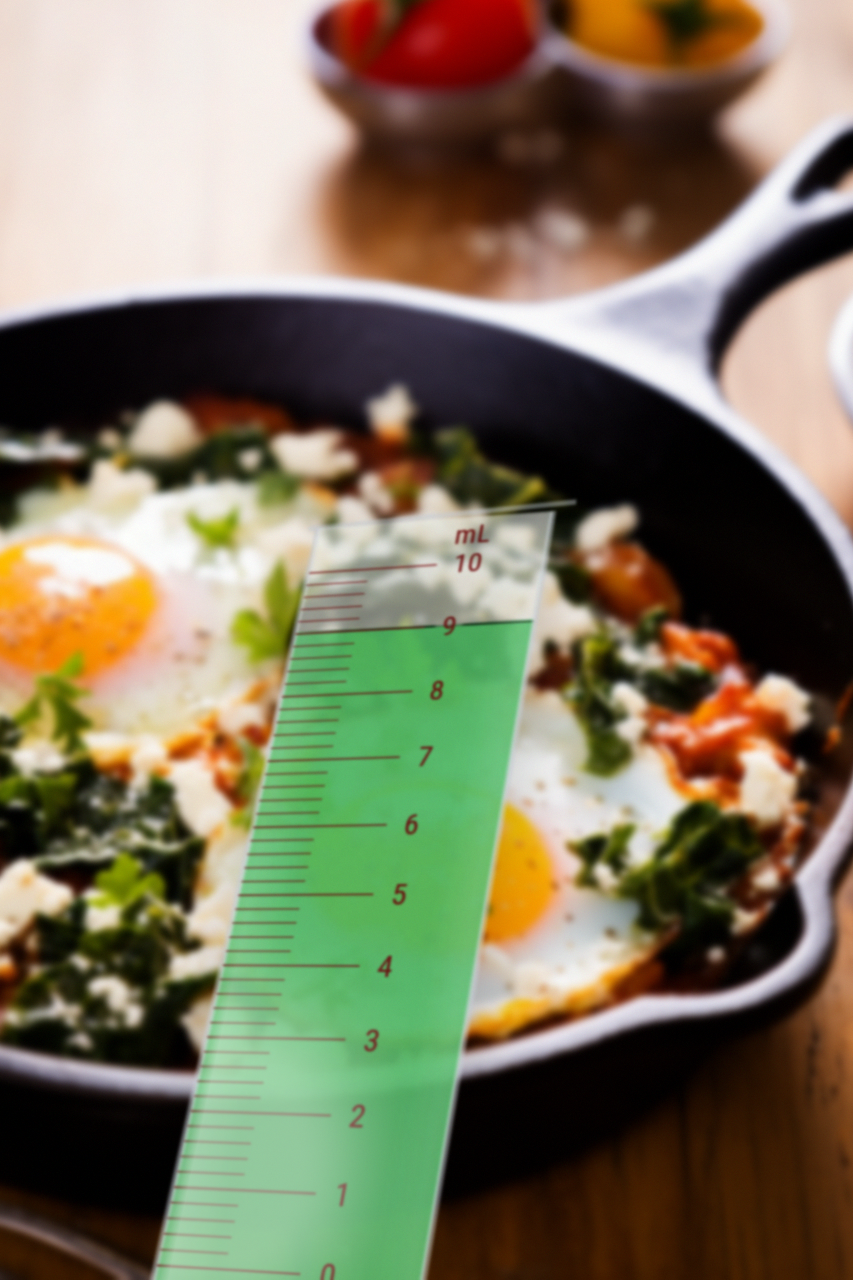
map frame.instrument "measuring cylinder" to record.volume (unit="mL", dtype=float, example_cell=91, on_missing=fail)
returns 9
